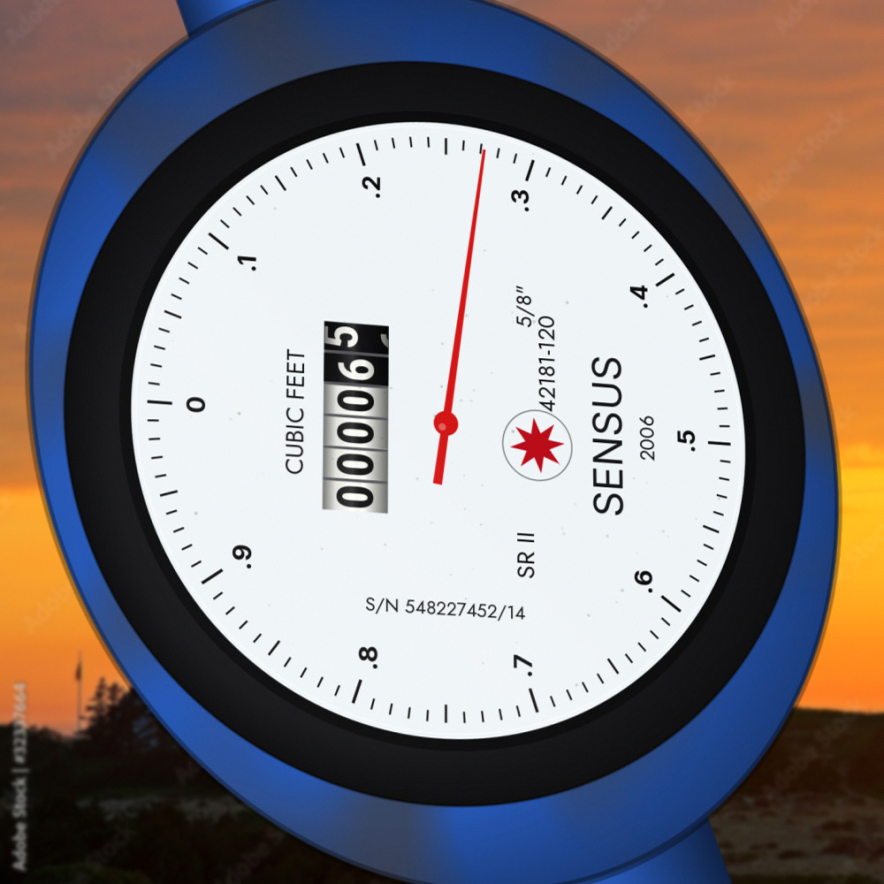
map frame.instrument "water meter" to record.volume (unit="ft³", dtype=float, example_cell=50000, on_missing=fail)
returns 65.27
